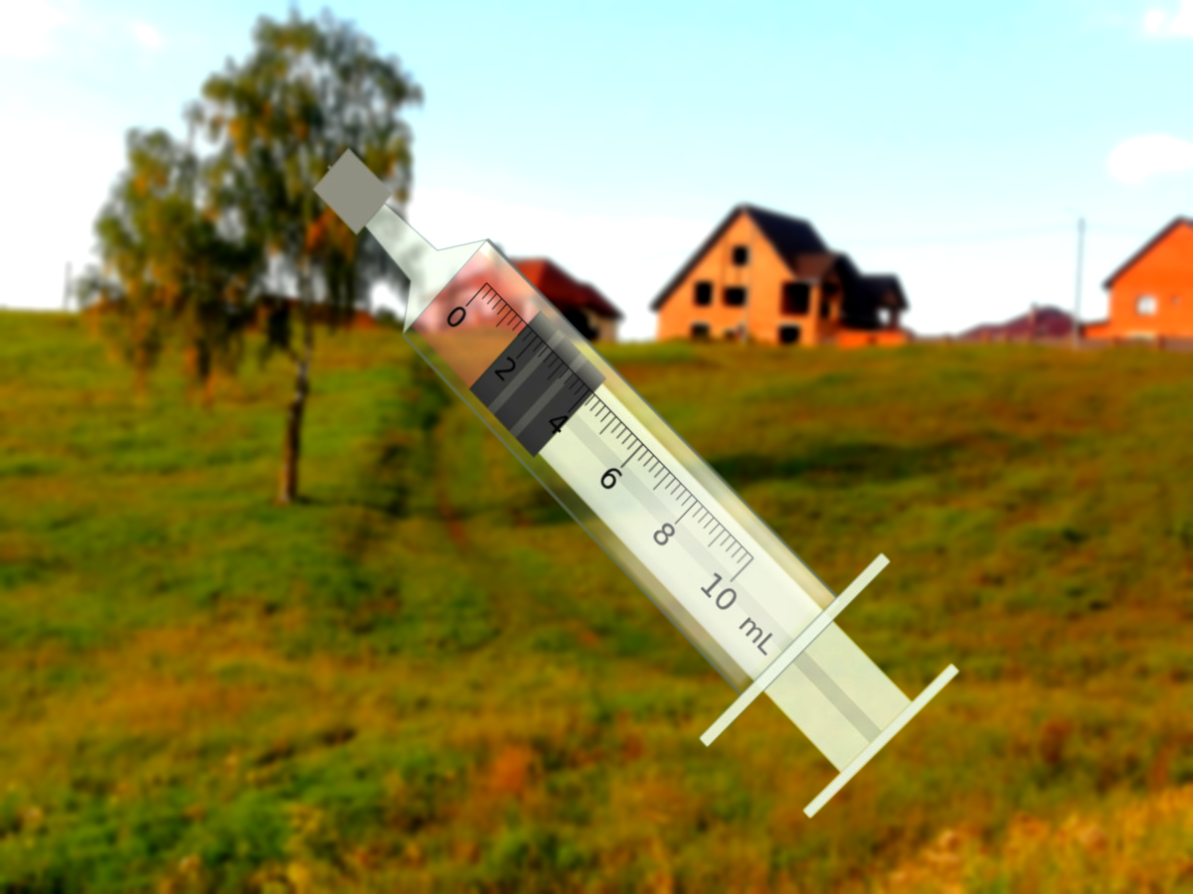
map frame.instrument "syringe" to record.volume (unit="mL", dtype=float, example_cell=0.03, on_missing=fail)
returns 1.6
